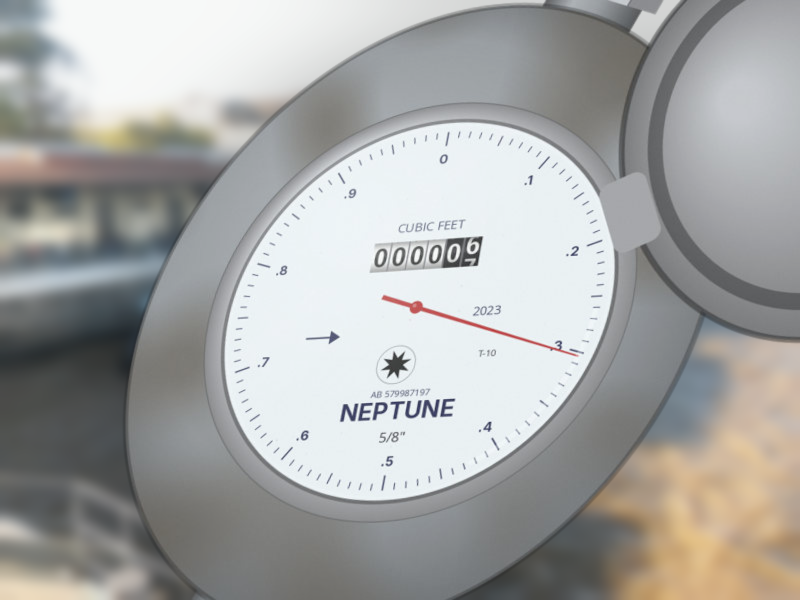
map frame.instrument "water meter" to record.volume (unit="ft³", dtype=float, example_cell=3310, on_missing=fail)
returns 6.30
